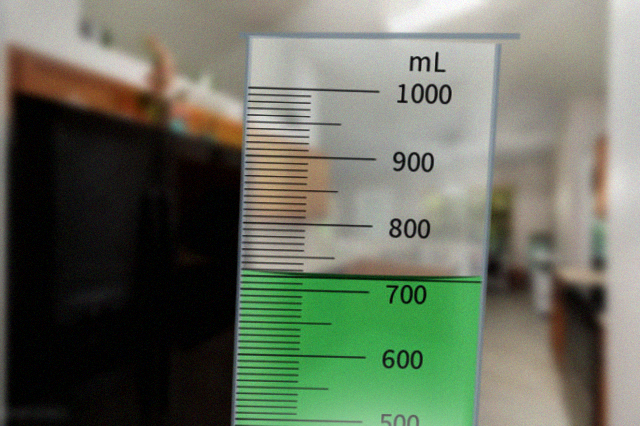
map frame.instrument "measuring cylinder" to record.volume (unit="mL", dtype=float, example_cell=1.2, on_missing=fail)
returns 720
